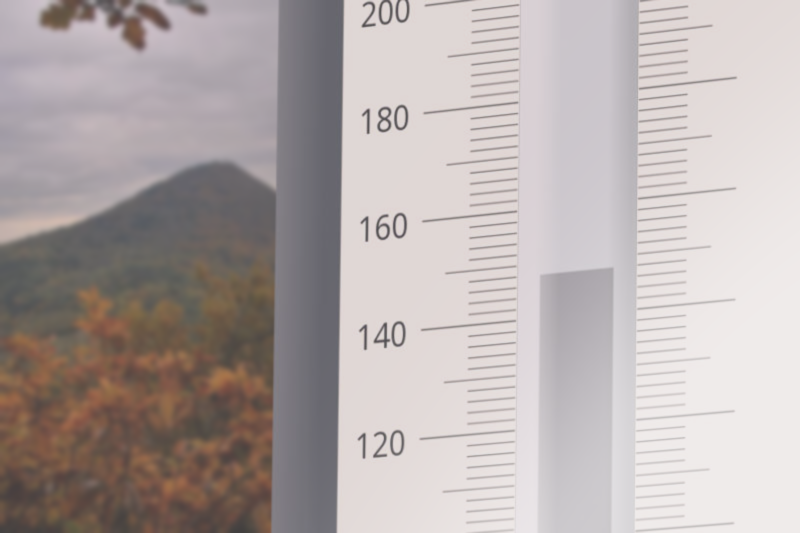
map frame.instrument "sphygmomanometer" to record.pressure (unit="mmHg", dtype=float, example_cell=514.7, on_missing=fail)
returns 148
